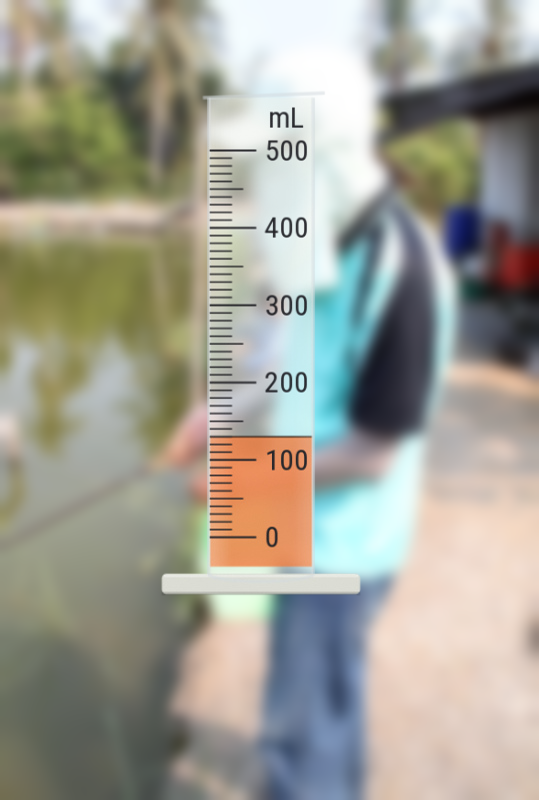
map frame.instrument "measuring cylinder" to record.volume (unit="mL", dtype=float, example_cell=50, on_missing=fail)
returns 130
